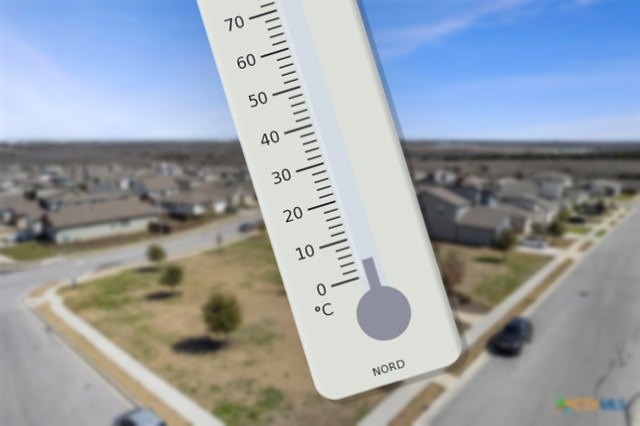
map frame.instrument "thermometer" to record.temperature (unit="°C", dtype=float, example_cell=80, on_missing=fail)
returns 4
